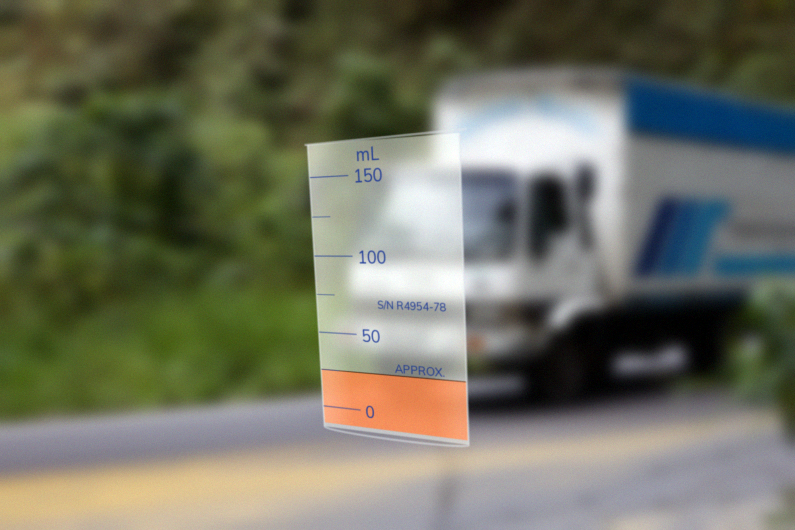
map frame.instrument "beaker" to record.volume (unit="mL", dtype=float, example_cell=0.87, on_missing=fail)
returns 25
